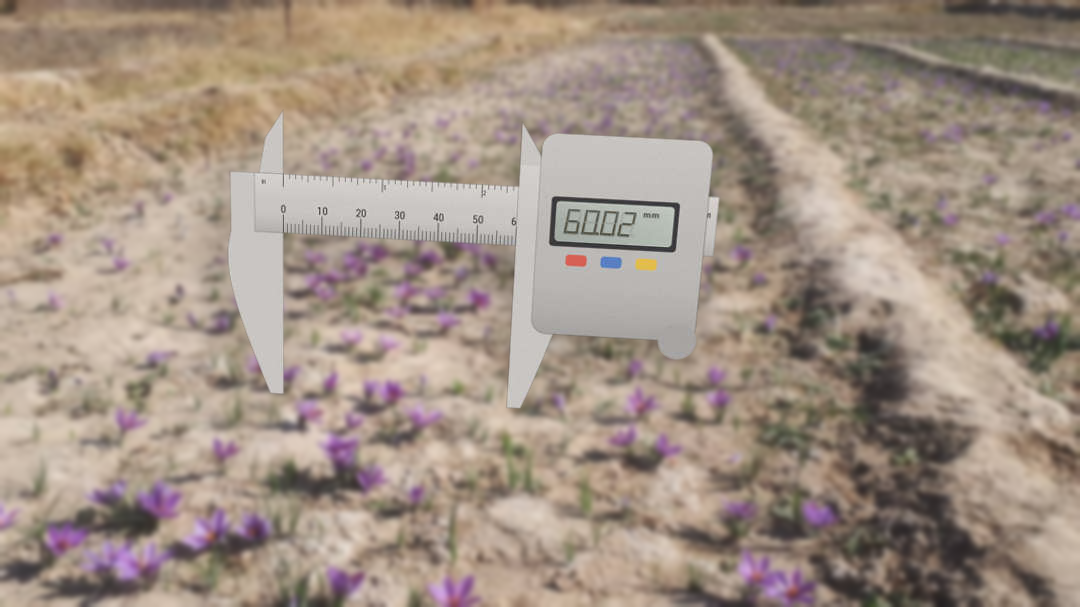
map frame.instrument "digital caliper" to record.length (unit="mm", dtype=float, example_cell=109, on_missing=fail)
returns 60.02
